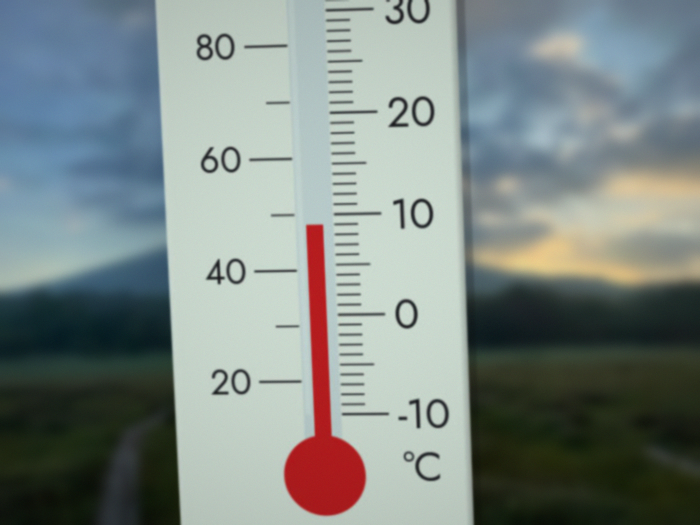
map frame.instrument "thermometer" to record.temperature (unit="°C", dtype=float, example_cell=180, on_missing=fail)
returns 9
